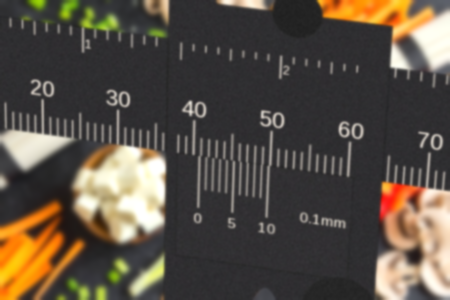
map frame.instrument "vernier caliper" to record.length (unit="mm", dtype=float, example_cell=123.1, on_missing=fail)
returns 40.8
